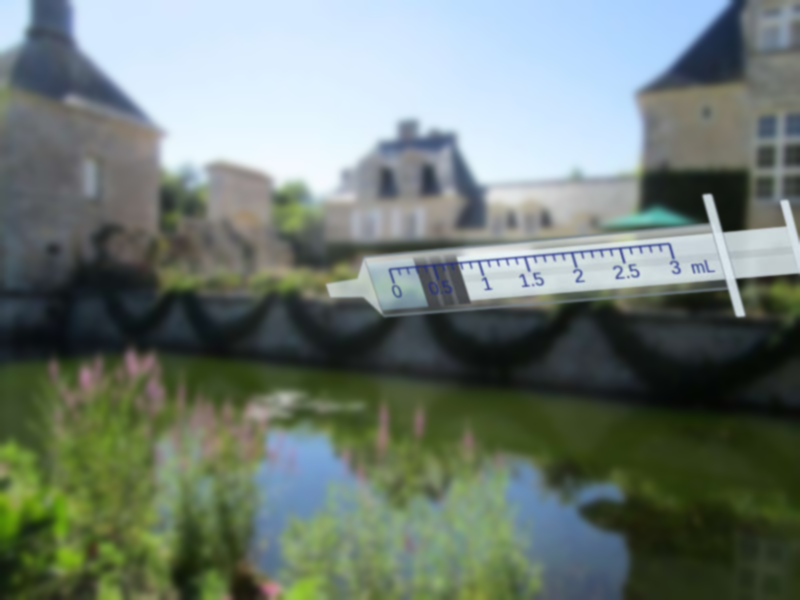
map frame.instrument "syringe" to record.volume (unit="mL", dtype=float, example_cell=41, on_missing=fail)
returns 0.3
